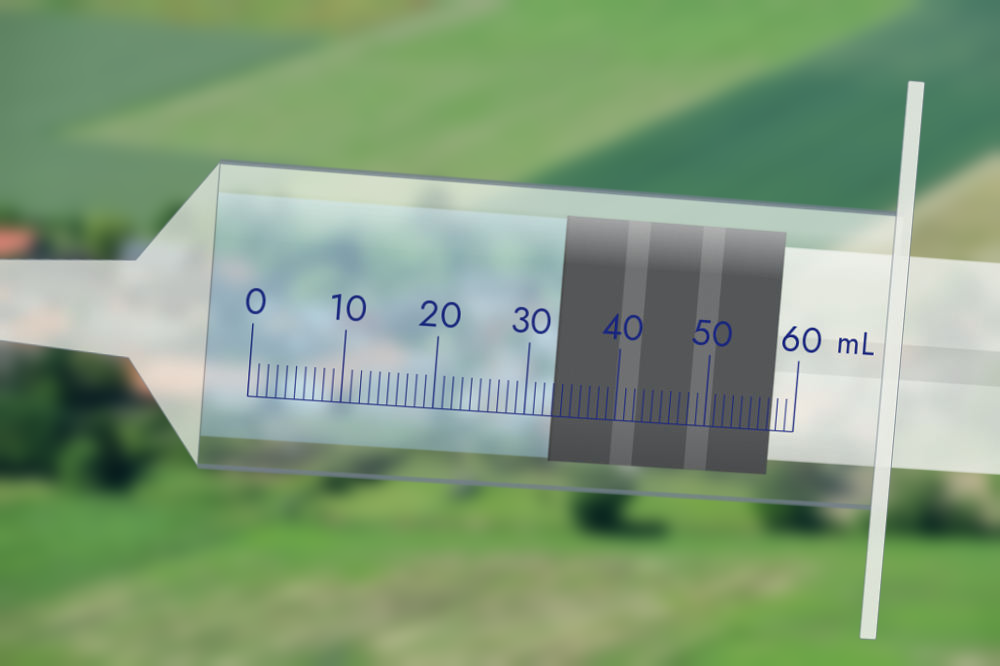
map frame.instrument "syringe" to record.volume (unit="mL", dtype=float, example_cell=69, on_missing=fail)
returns 33
